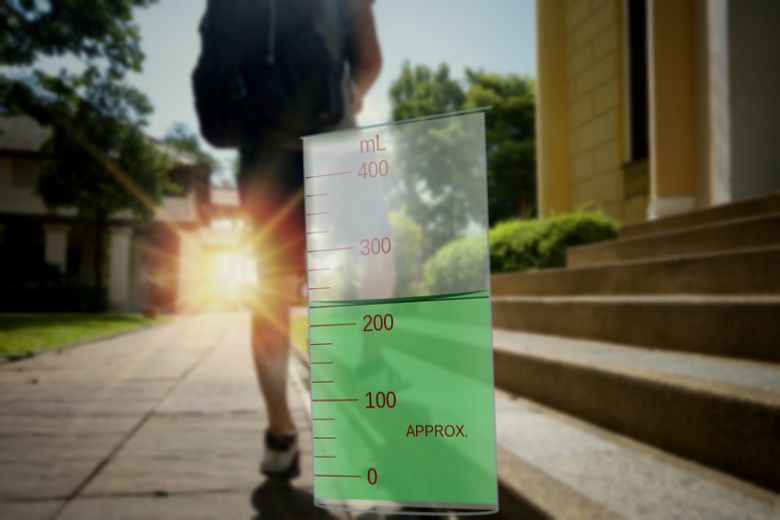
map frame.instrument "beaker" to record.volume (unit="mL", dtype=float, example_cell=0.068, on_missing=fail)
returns 225
